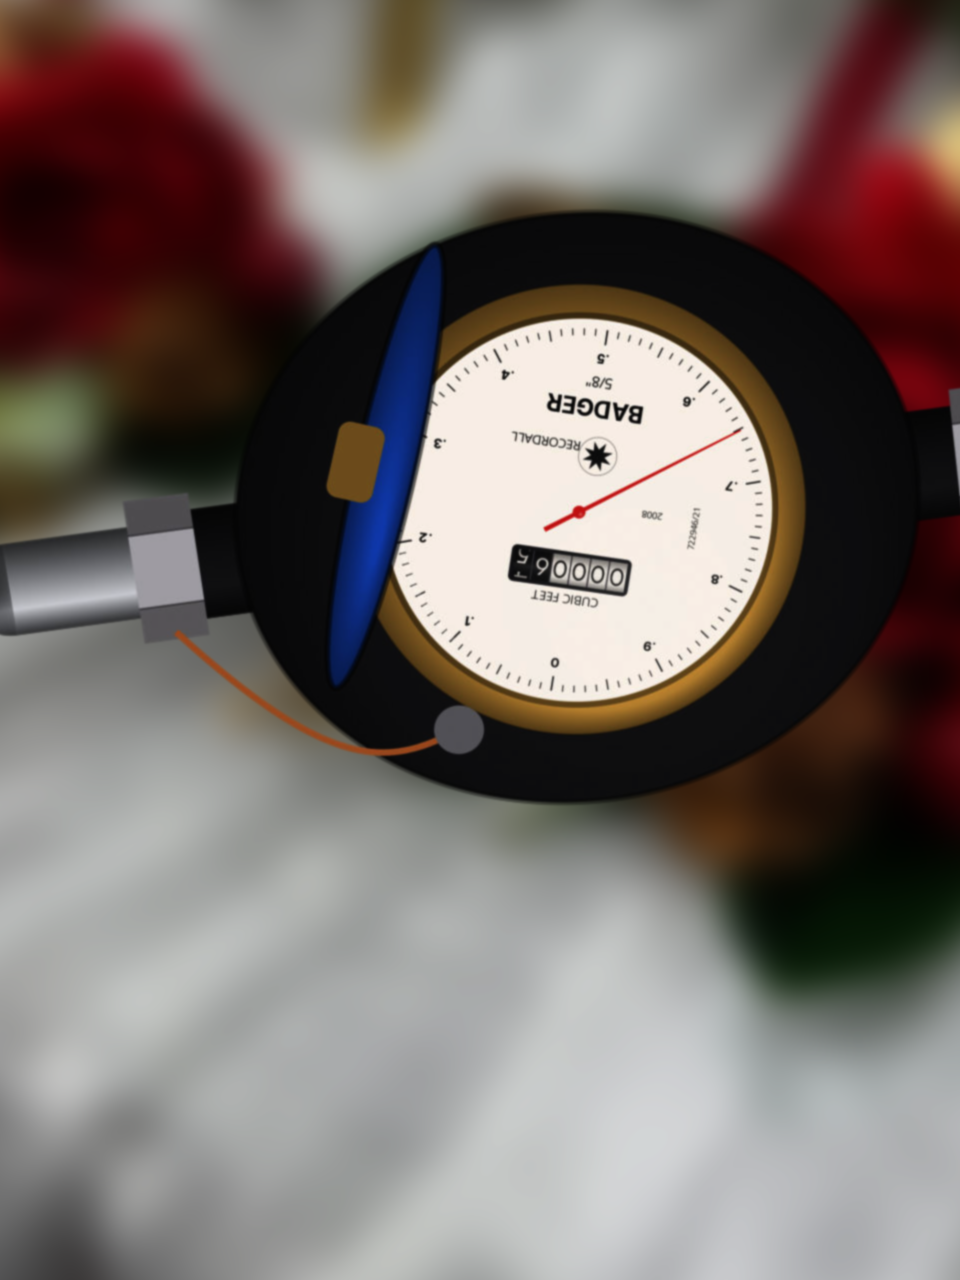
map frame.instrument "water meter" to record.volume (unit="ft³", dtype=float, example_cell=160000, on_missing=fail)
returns 64.65
